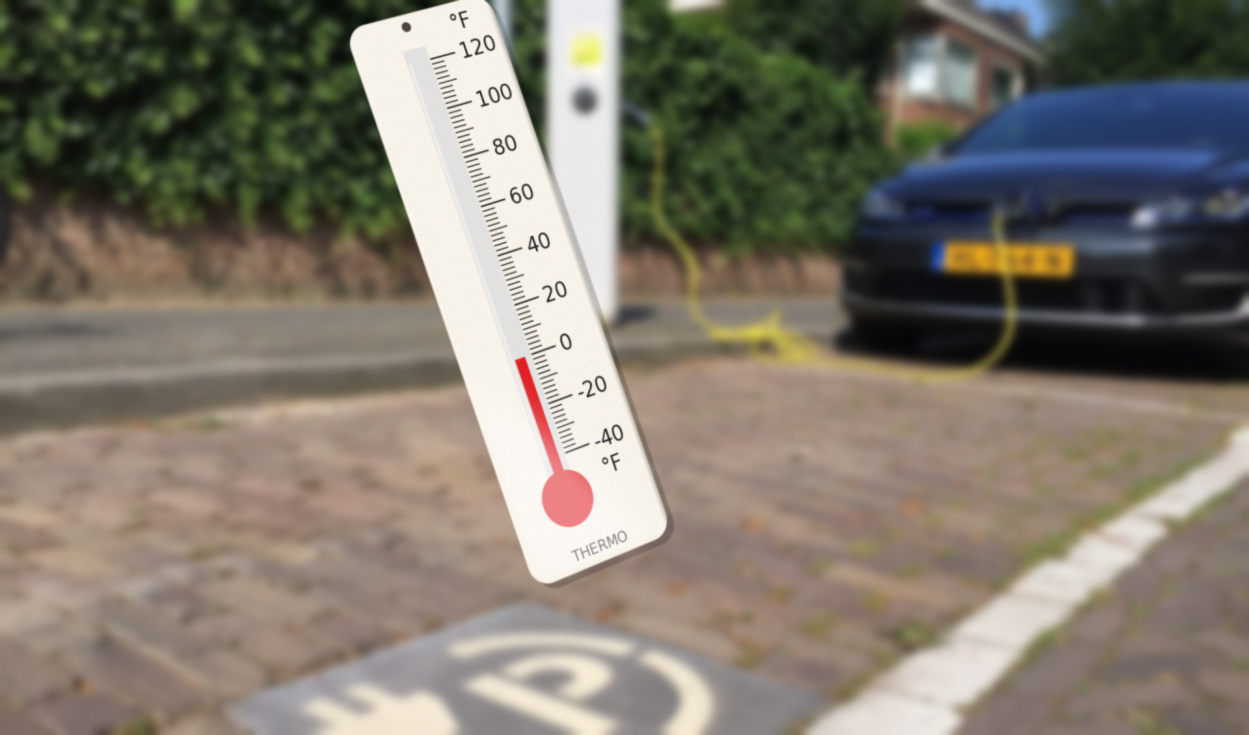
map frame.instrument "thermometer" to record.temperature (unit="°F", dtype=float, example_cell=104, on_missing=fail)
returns 0
